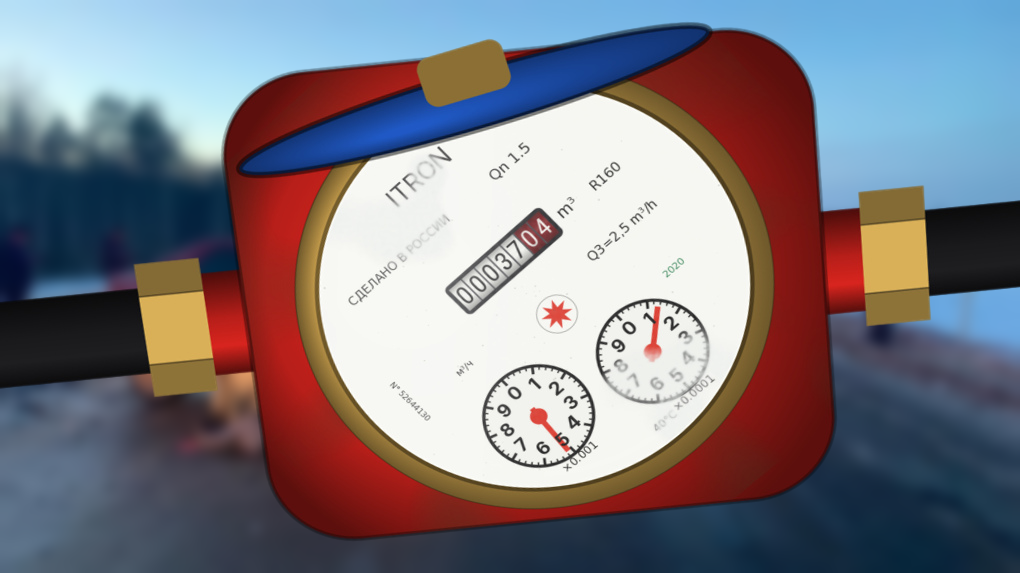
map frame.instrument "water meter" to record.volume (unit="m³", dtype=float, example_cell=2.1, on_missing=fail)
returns 37.0451
